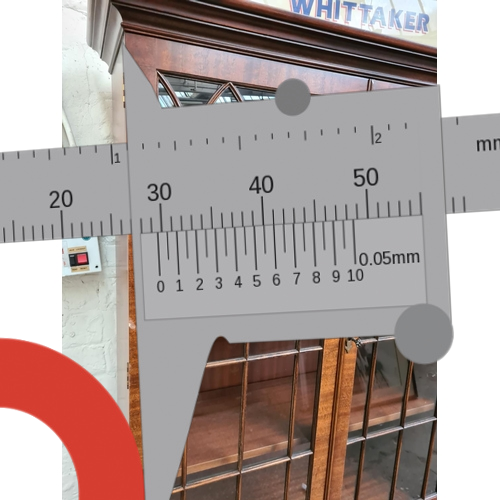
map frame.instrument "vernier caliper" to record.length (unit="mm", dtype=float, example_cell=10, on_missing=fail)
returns 29.6
